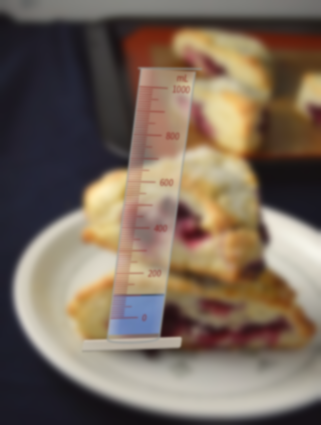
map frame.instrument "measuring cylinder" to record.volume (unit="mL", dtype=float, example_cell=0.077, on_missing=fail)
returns 100
